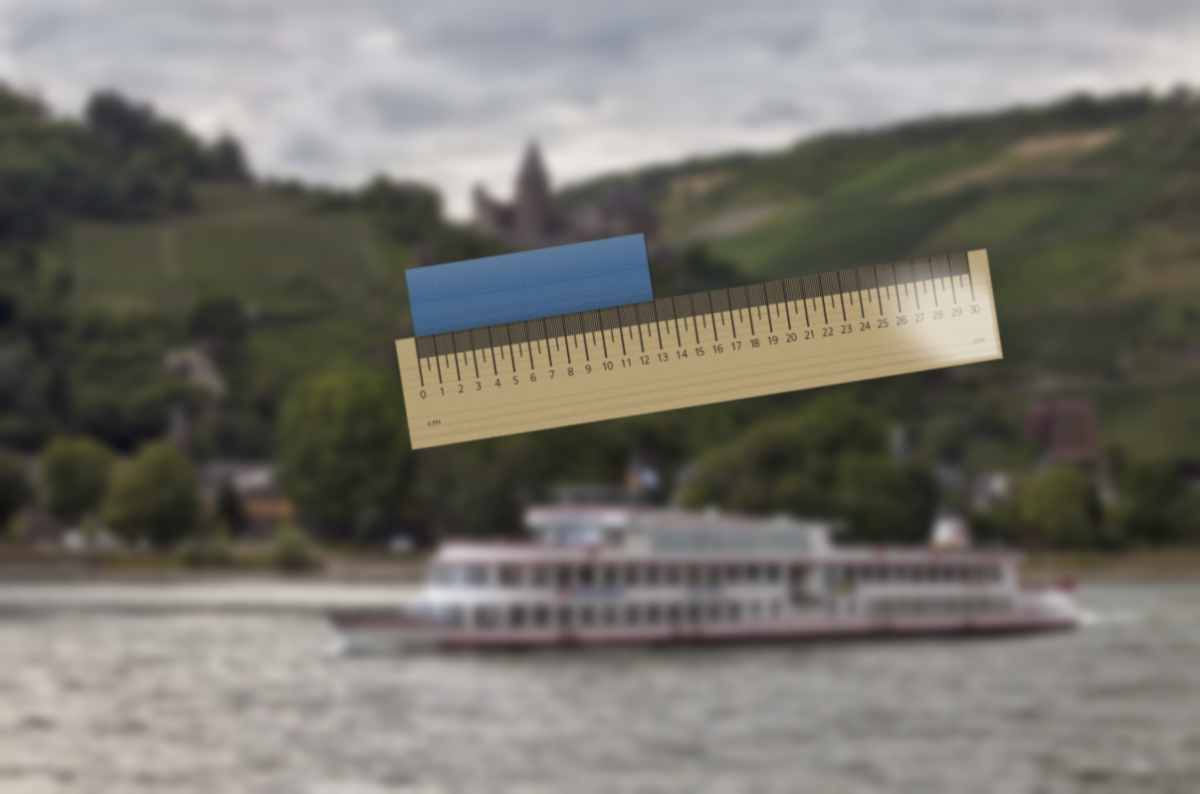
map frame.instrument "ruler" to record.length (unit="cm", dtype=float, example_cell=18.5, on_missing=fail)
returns 13
